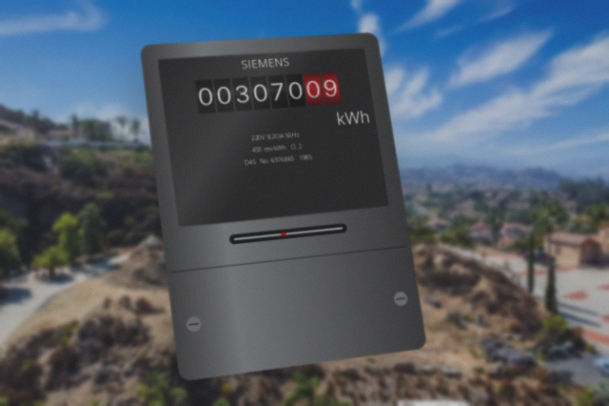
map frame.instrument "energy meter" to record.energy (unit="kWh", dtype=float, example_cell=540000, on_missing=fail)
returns 3070.09
